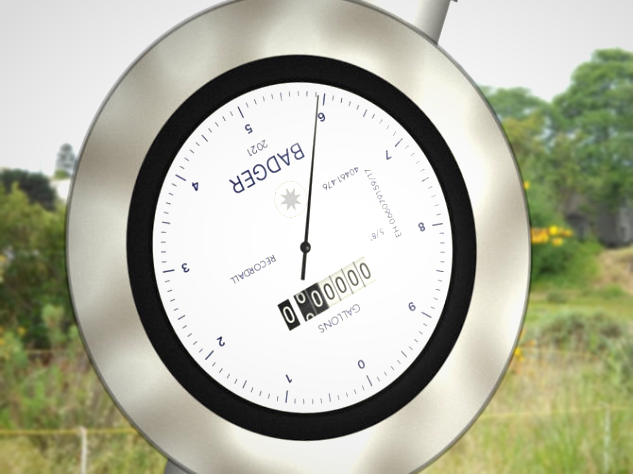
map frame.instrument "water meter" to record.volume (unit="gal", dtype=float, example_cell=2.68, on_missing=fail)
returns 85.9
